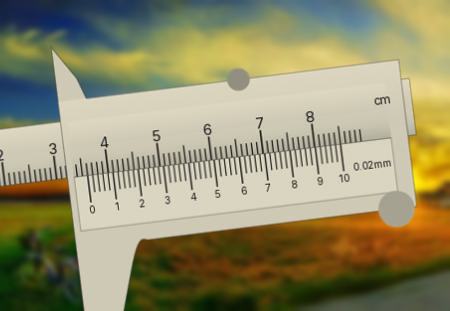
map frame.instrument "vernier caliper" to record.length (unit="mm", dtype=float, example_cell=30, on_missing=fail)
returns 36.0
